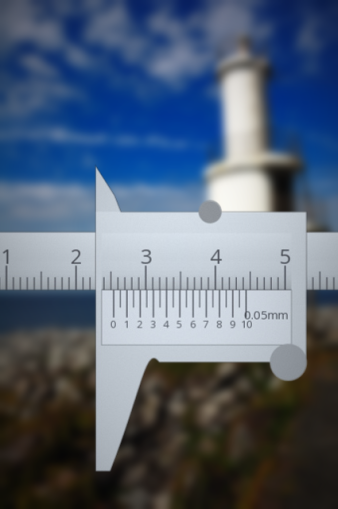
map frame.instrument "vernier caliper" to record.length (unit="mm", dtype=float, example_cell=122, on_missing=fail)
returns 25.4
